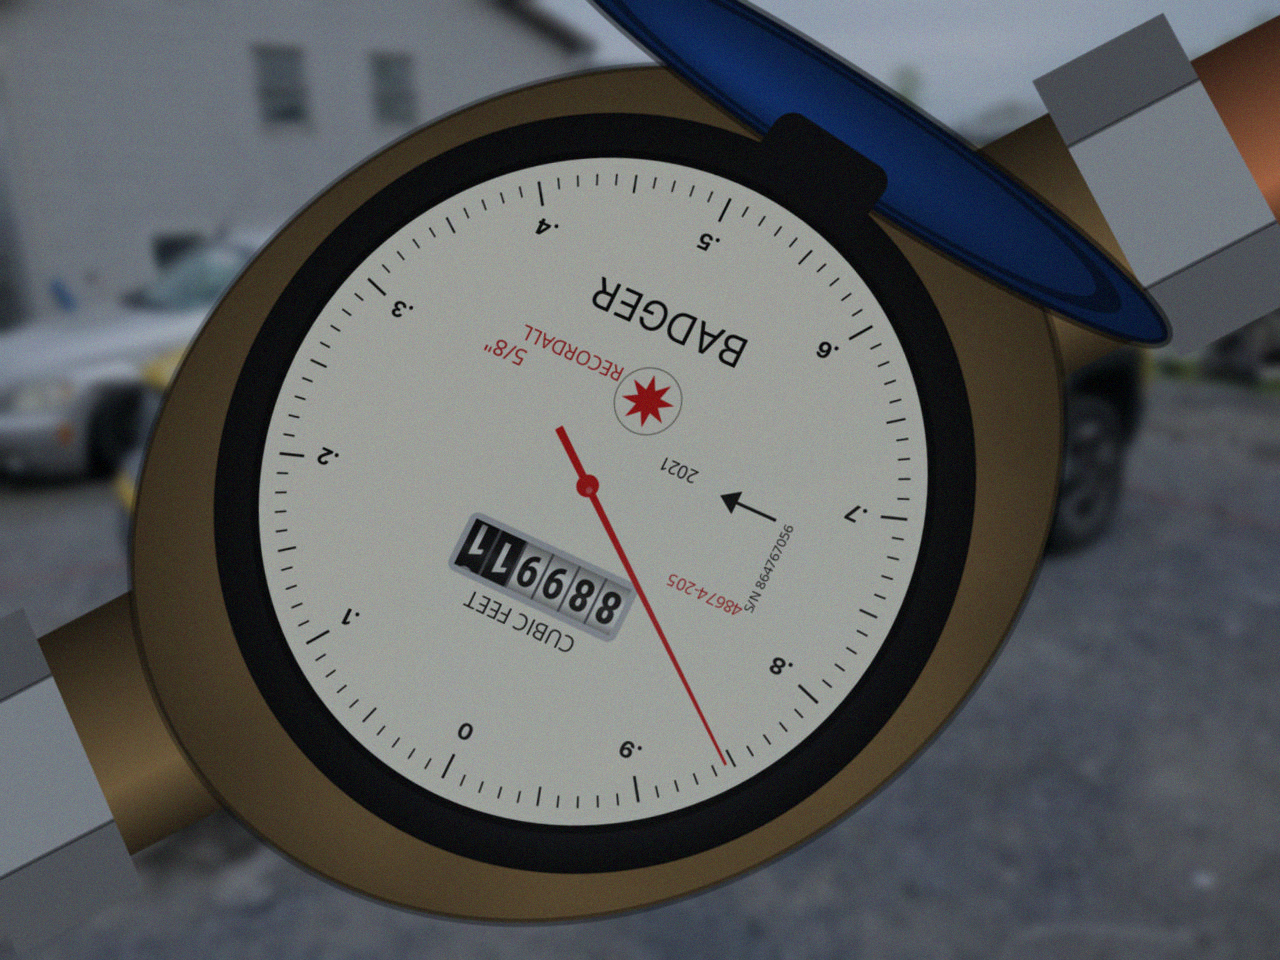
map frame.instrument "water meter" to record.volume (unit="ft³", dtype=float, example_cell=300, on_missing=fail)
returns 889910.85
